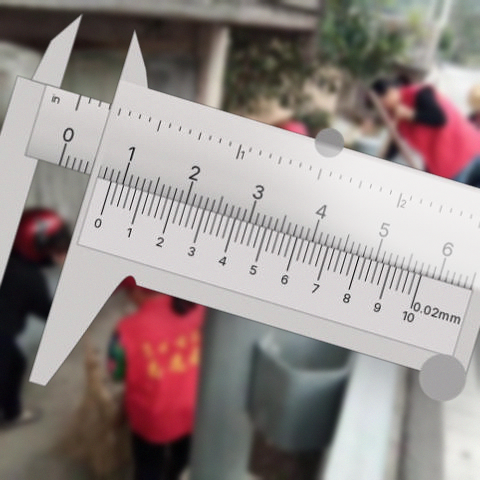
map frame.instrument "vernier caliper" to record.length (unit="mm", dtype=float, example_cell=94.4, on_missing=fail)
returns 8.2
